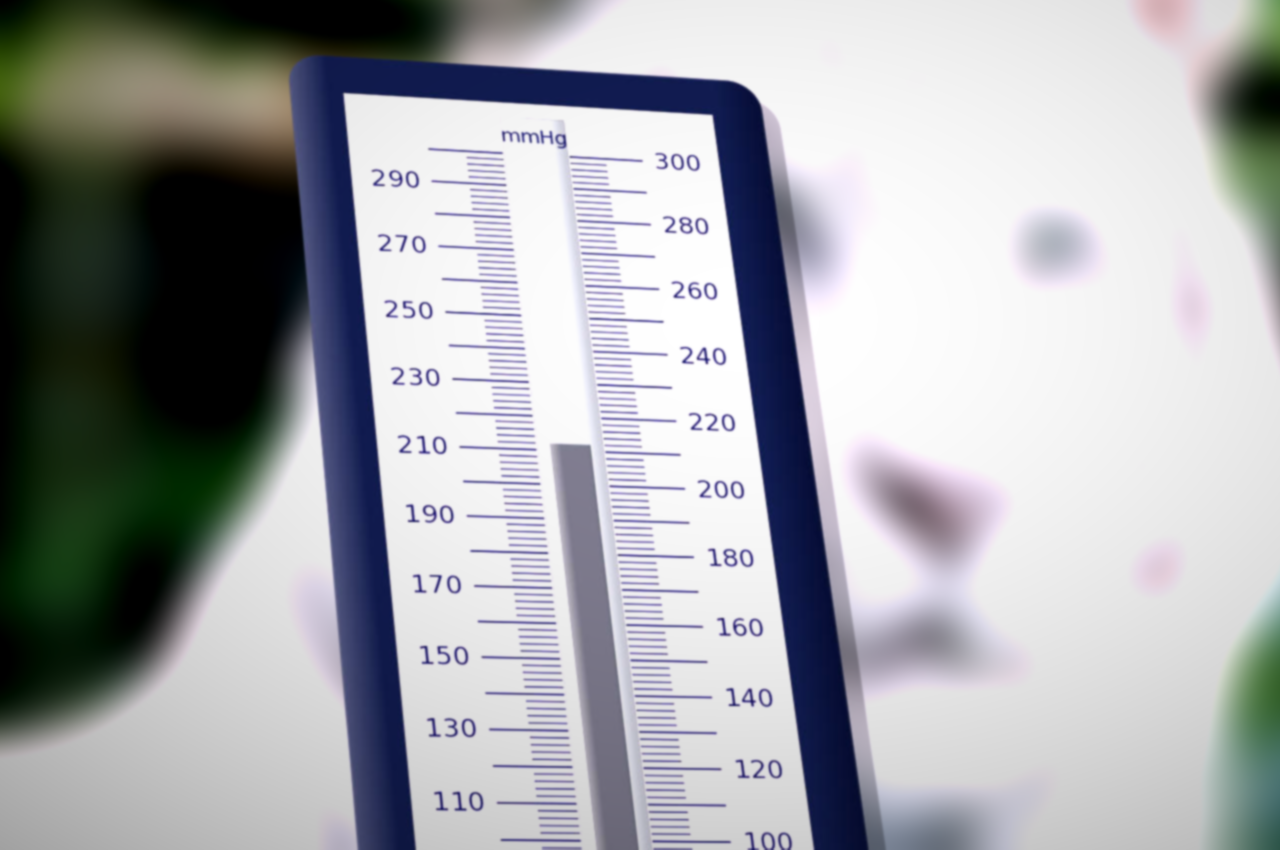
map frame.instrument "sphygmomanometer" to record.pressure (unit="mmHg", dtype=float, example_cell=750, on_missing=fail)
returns 212
